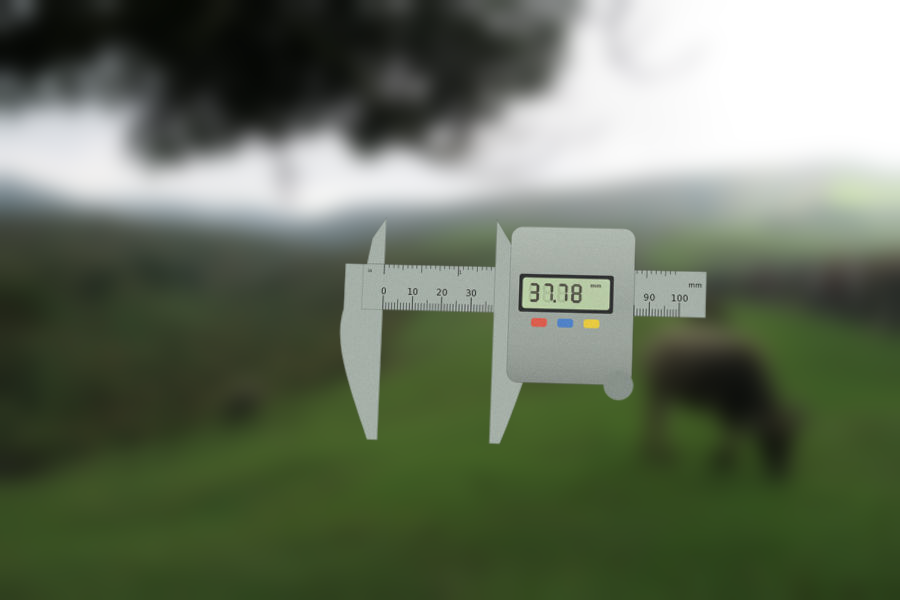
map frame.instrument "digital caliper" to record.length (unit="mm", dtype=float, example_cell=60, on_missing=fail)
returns 37.78
